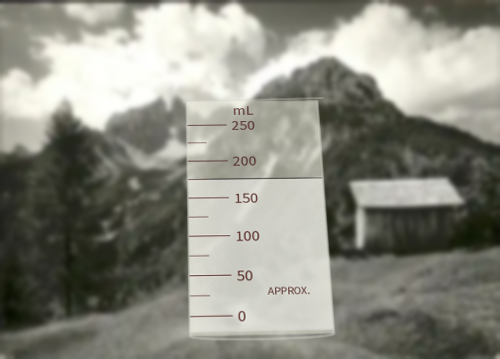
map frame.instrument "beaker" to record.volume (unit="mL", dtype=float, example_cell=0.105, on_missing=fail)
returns 175
